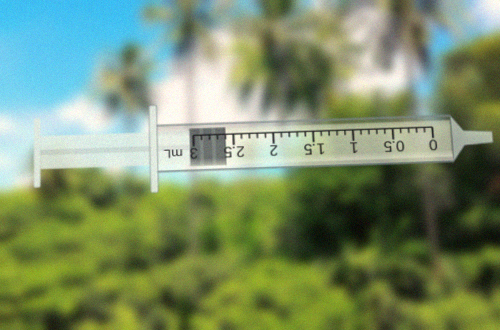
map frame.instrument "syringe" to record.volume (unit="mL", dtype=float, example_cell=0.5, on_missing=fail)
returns 2.6
